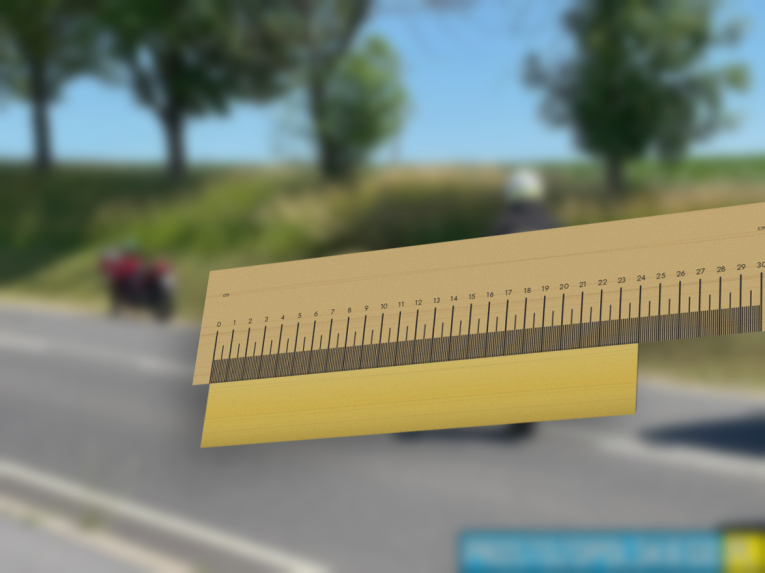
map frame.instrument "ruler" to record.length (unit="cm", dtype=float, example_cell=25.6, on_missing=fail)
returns 24
